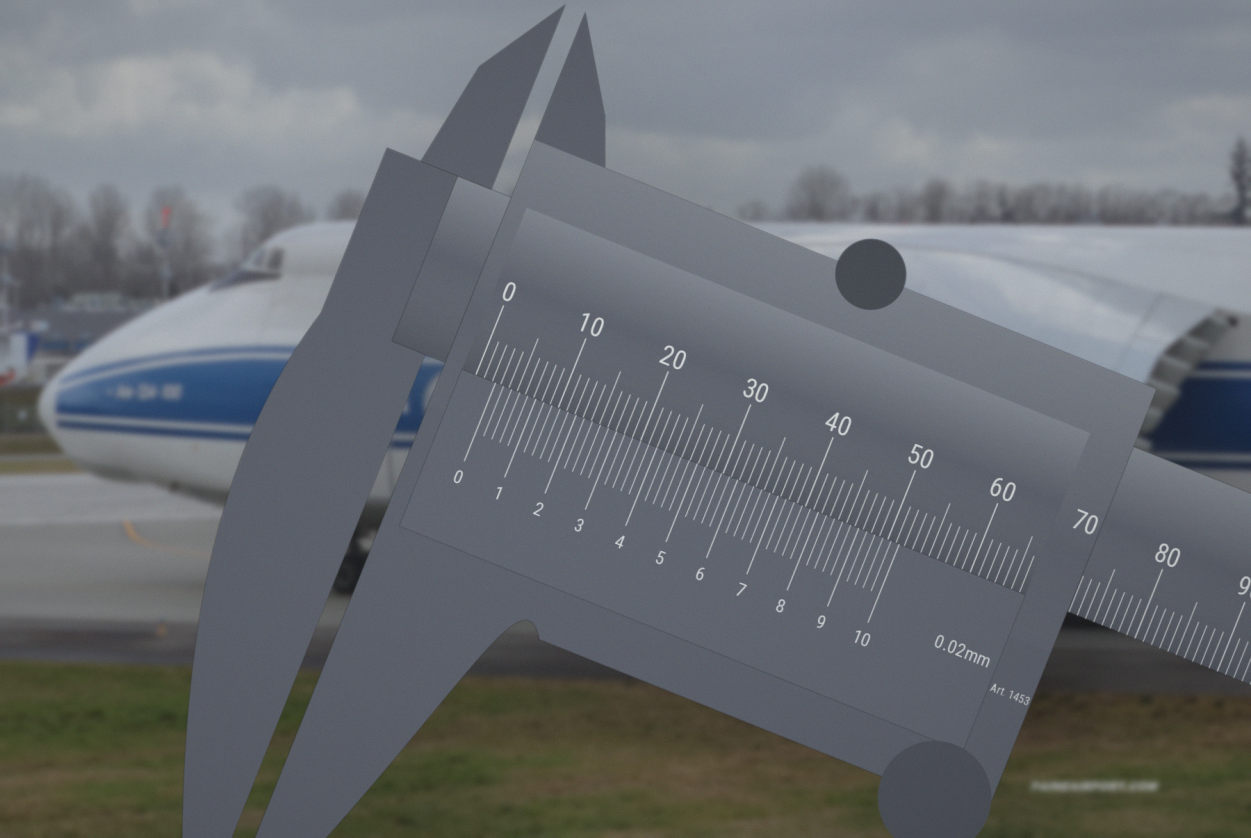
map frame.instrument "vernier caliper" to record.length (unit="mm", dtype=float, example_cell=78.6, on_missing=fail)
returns 2.4
